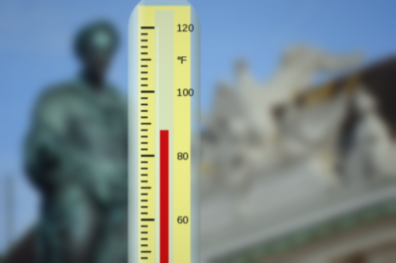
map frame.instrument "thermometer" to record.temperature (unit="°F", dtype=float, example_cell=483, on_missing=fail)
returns 88
